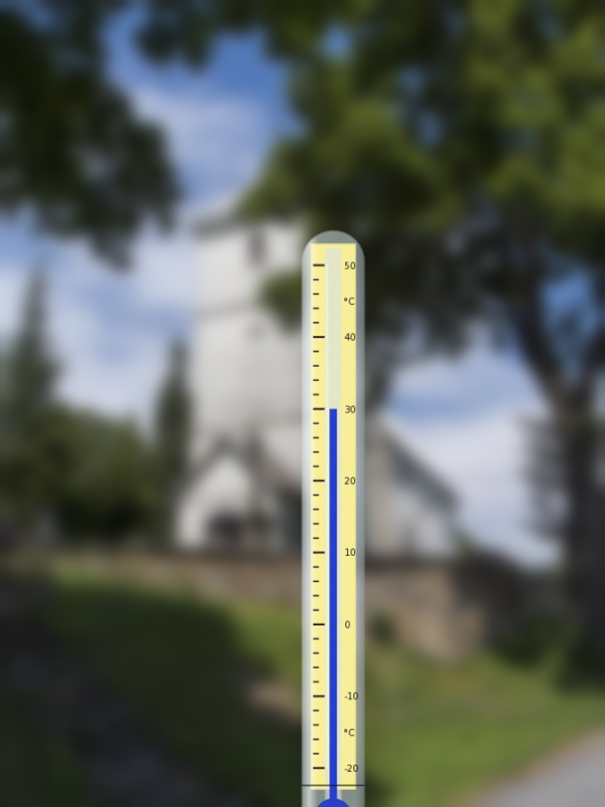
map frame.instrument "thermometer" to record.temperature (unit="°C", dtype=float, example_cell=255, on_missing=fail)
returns 30
